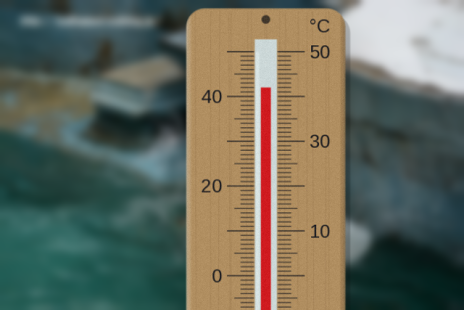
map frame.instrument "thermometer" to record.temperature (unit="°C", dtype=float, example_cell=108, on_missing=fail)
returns 42
